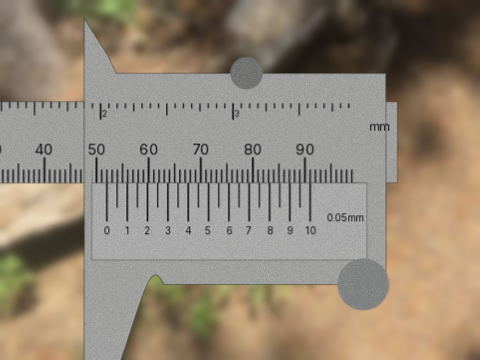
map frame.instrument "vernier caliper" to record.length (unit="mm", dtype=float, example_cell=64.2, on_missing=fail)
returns 52.0
